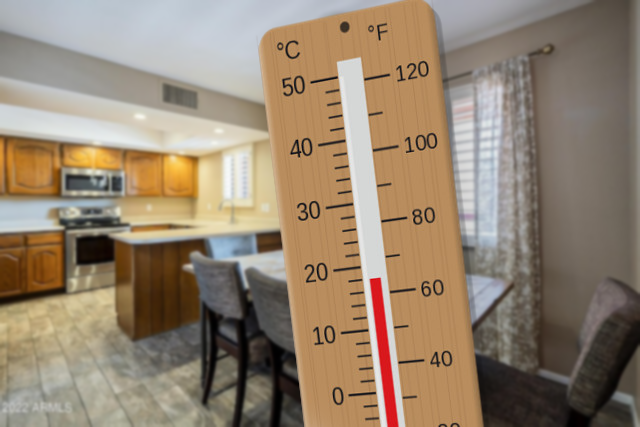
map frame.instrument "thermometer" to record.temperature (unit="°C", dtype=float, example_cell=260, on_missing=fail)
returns 18
